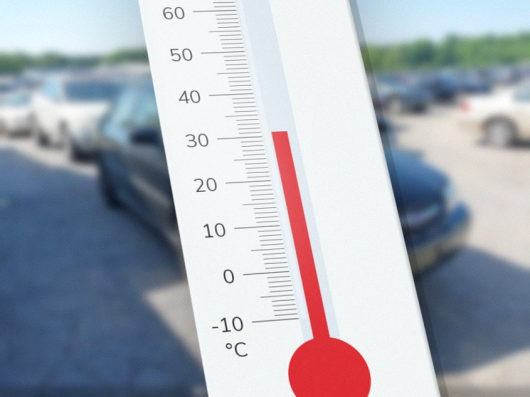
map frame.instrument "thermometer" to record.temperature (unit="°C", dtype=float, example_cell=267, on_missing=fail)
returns 31
